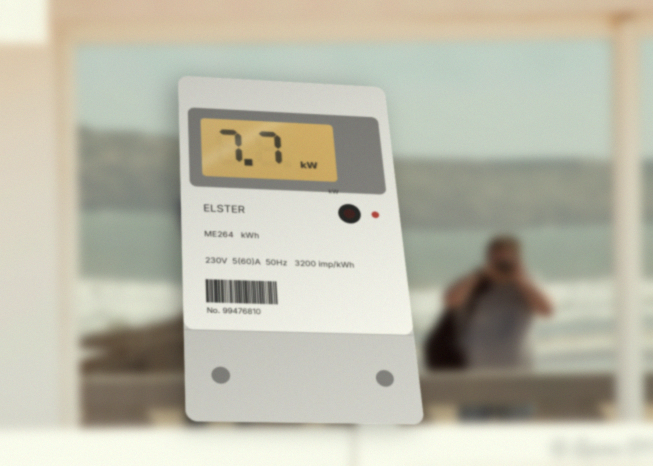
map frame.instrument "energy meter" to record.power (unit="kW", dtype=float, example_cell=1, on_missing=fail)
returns 7.7
